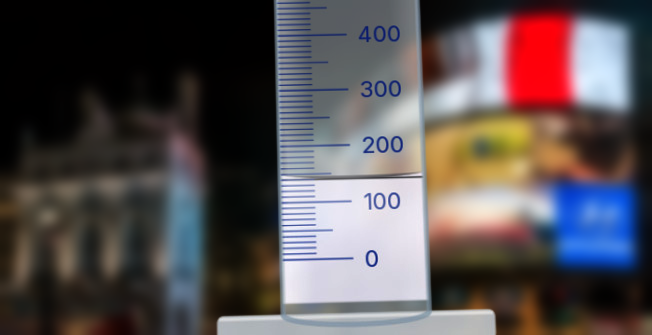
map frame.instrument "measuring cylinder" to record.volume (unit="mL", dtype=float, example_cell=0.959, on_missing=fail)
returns 140
